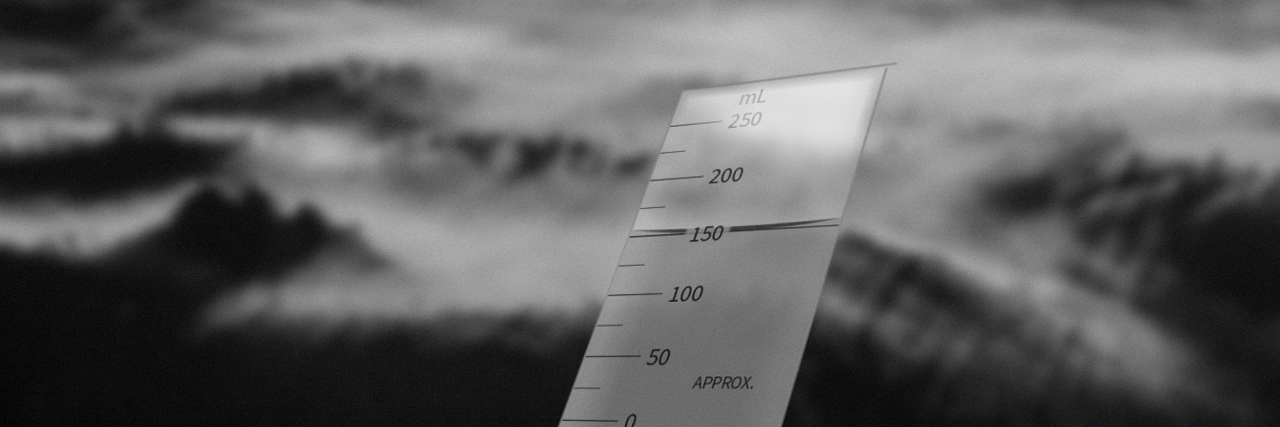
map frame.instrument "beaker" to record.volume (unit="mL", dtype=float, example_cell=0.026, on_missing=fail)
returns 150
